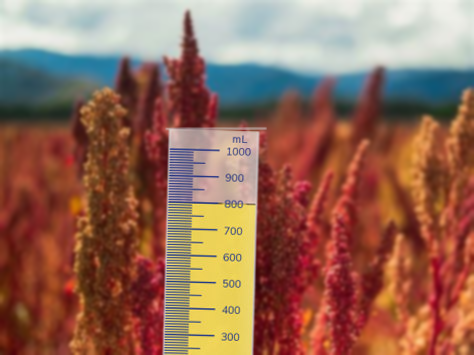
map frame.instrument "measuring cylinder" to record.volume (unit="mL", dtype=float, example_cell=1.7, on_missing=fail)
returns 800
